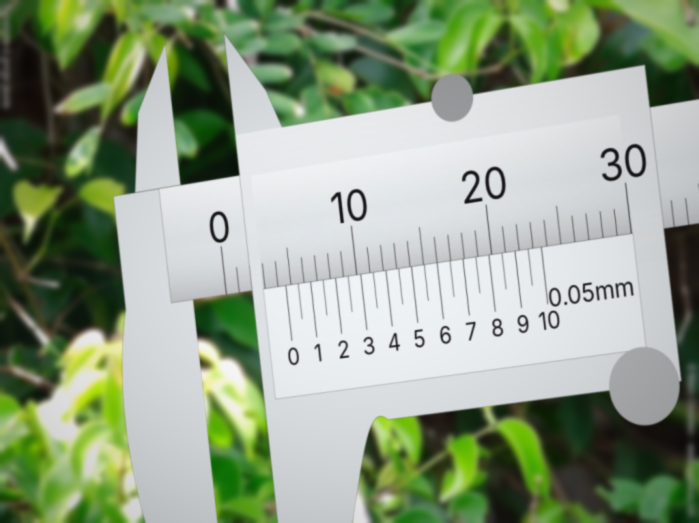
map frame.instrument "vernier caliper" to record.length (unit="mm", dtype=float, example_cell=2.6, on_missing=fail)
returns 4.6
